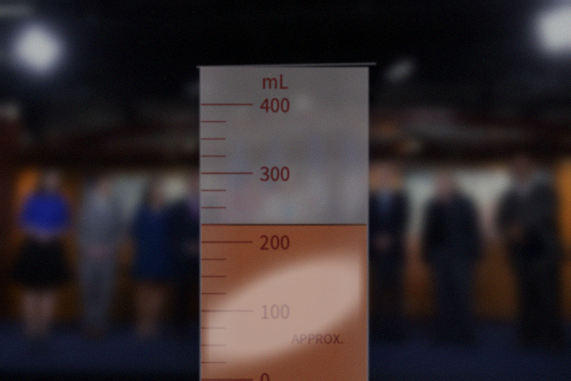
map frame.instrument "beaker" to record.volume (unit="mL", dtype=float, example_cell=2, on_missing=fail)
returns 225
